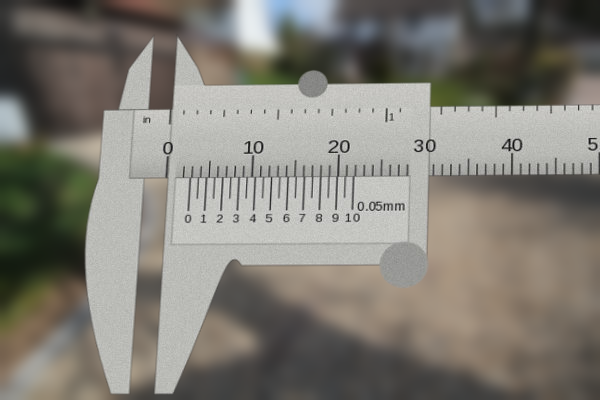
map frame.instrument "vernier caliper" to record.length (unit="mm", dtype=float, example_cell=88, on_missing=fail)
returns 2.8
